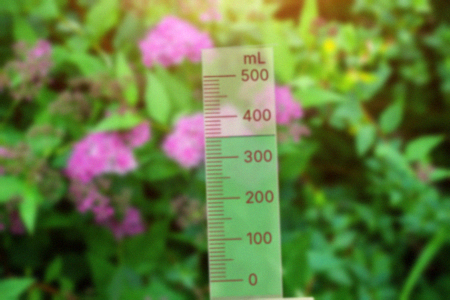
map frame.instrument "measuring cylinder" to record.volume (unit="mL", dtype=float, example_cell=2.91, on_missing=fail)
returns 350
